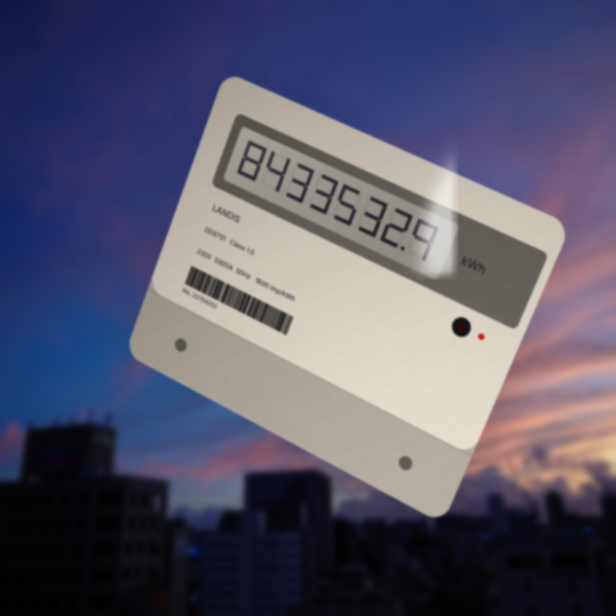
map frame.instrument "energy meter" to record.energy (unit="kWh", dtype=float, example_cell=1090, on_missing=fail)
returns 8433532.9
